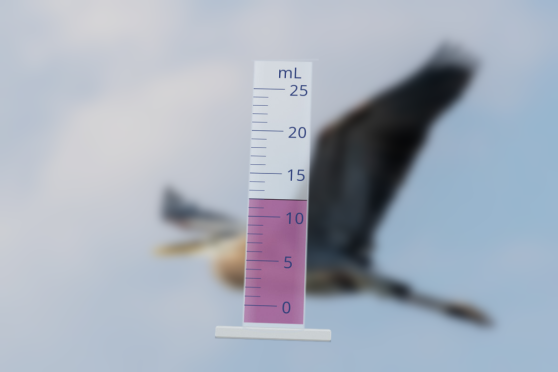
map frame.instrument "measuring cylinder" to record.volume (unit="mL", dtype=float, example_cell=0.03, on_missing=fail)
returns 12
